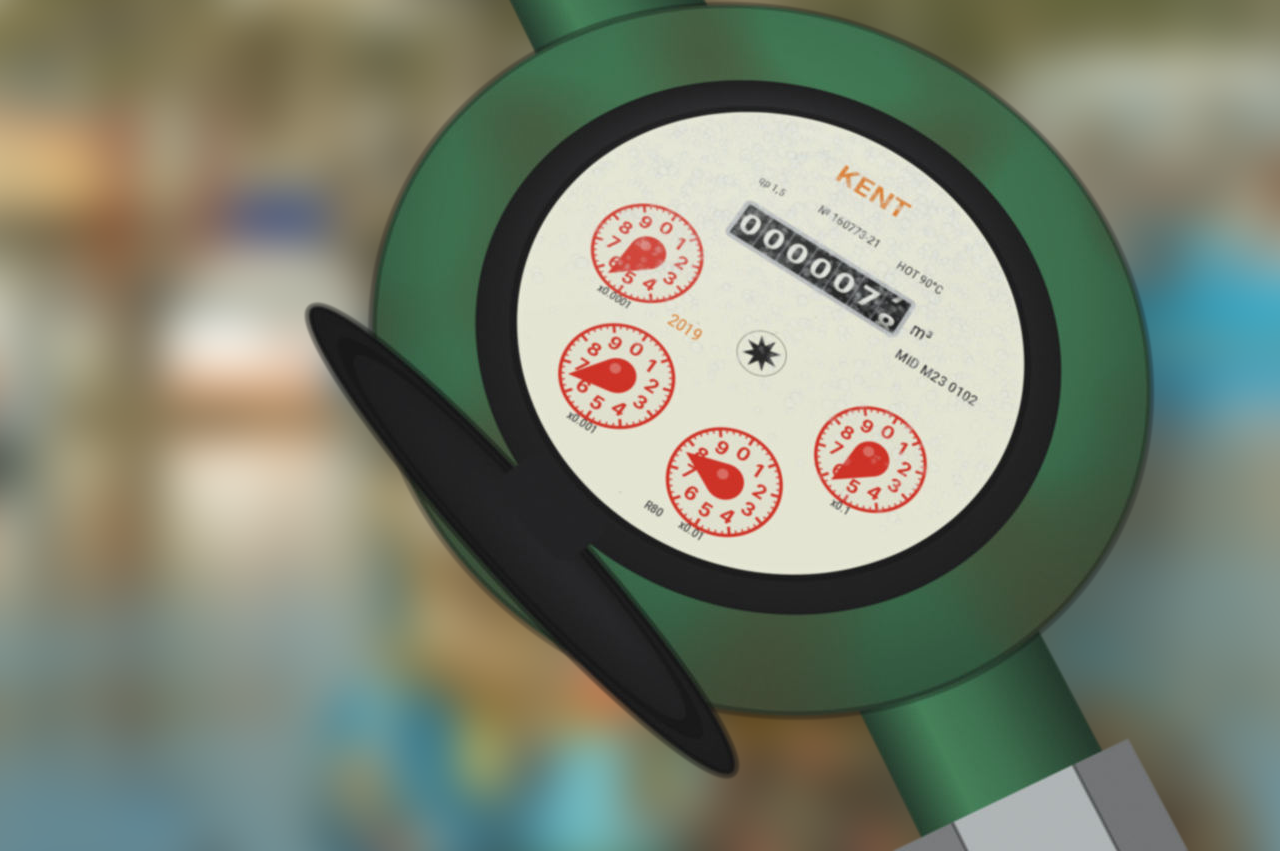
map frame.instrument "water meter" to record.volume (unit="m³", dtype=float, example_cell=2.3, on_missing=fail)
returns 77.5765
